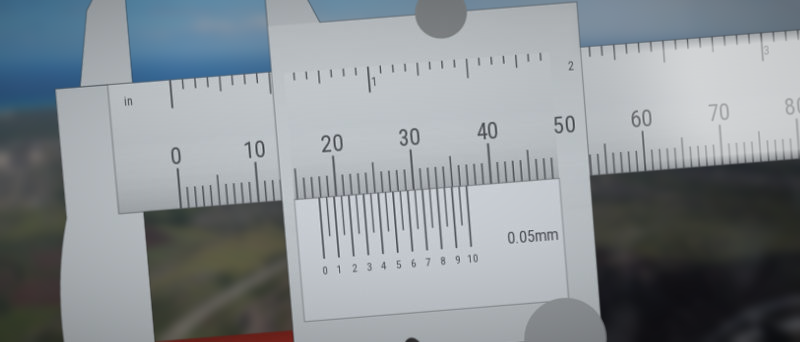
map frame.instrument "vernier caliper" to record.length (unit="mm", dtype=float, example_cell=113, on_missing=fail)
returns 17.8
